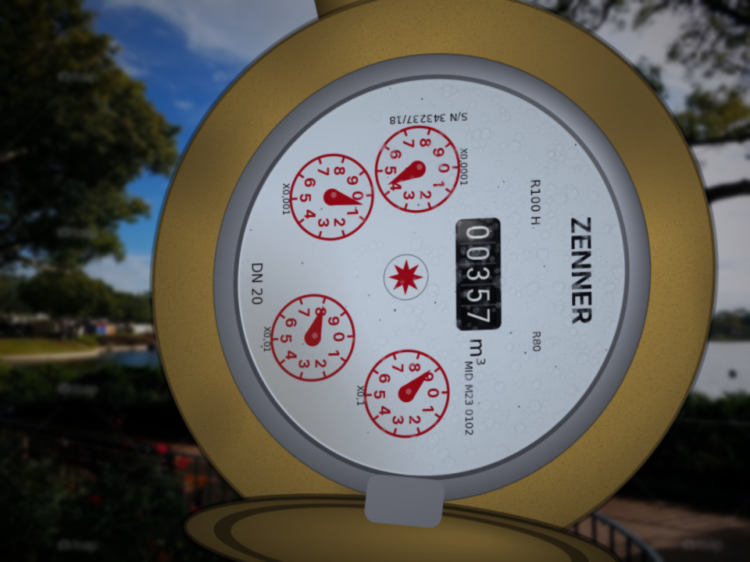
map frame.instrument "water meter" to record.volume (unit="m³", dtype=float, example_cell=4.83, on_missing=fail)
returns 357.8804
